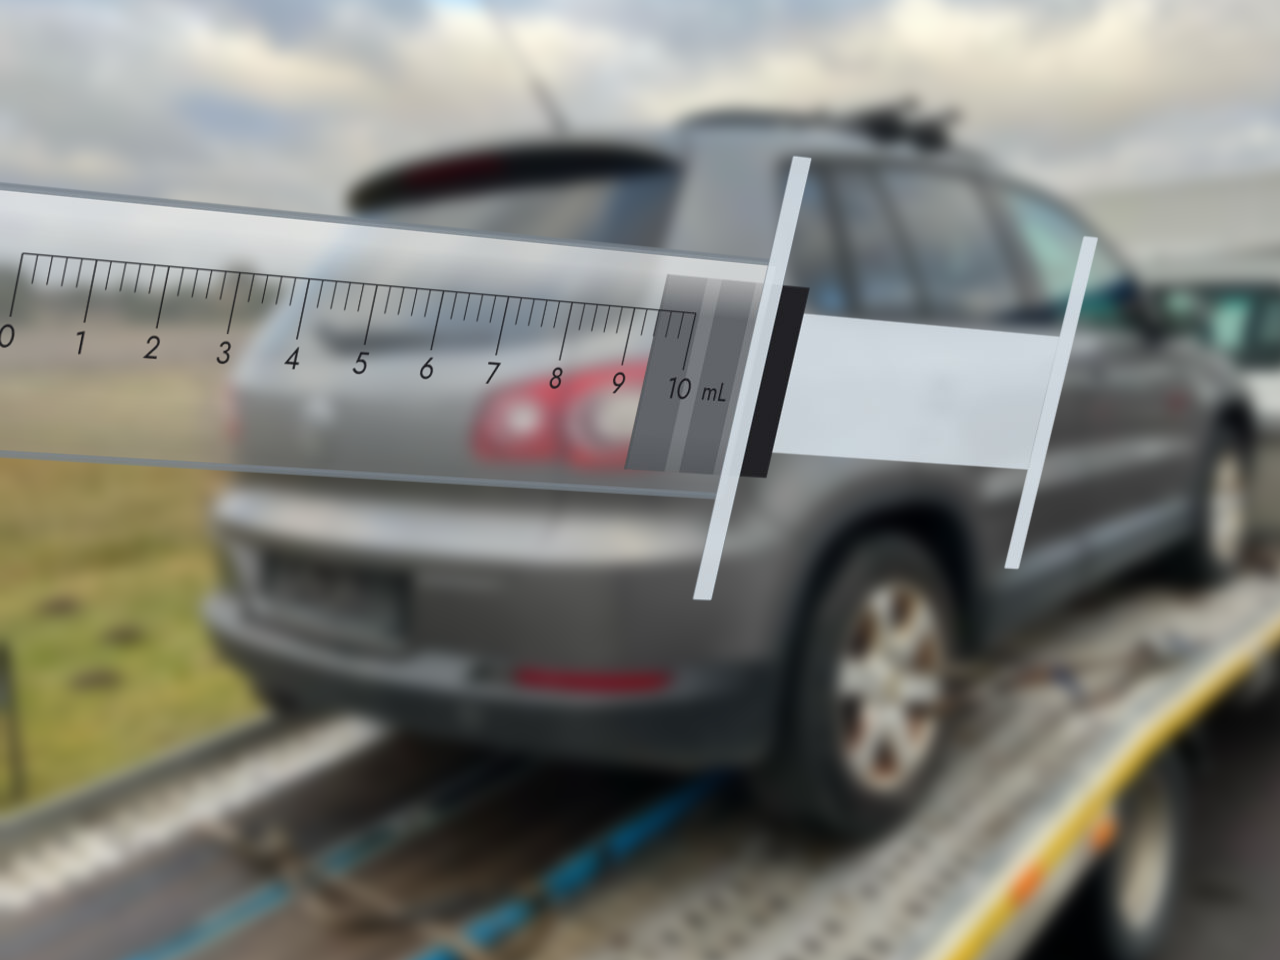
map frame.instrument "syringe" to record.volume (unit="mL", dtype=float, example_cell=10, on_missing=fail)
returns 9.4
